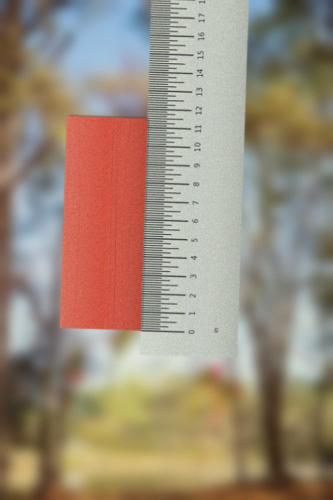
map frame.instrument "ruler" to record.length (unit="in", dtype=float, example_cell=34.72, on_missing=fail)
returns 11.5
